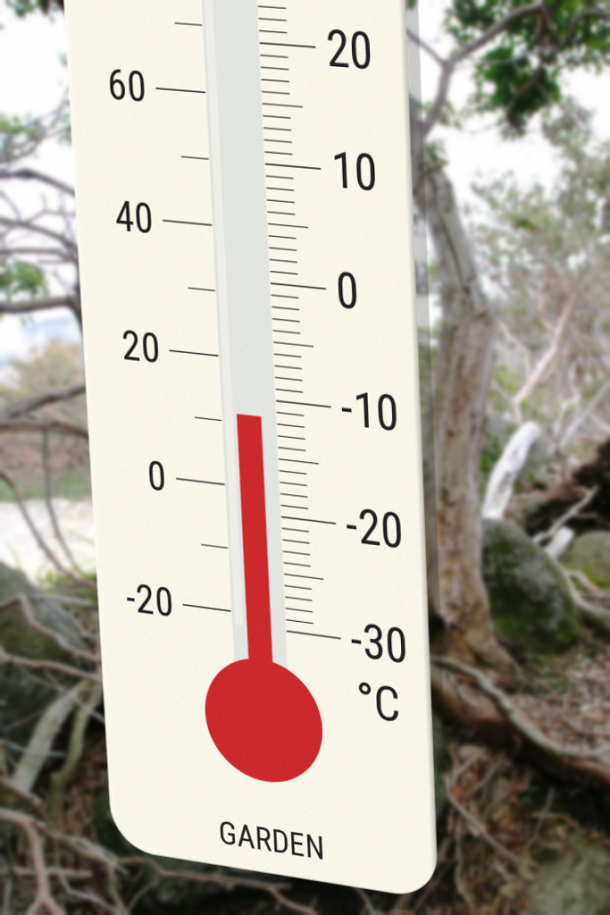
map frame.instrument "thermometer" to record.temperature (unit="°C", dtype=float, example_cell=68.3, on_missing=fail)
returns -11.5
